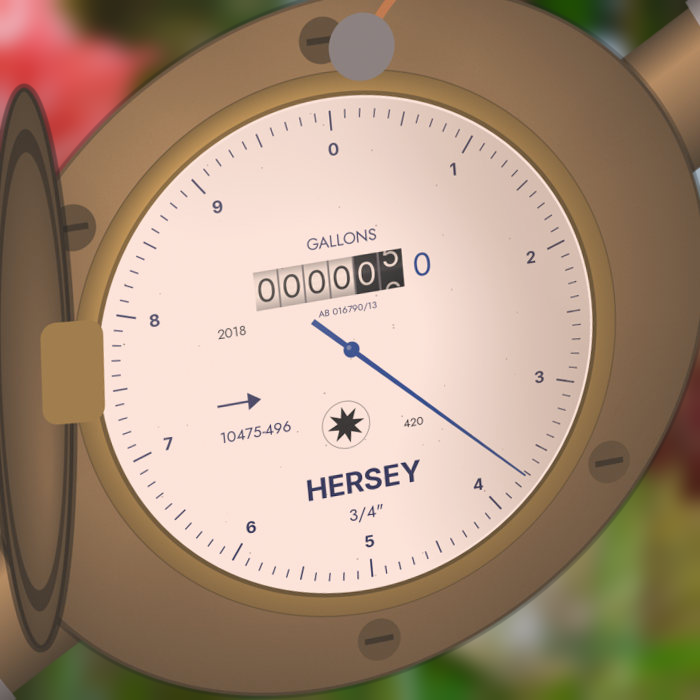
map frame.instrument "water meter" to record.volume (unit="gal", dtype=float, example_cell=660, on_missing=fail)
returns 53.7
